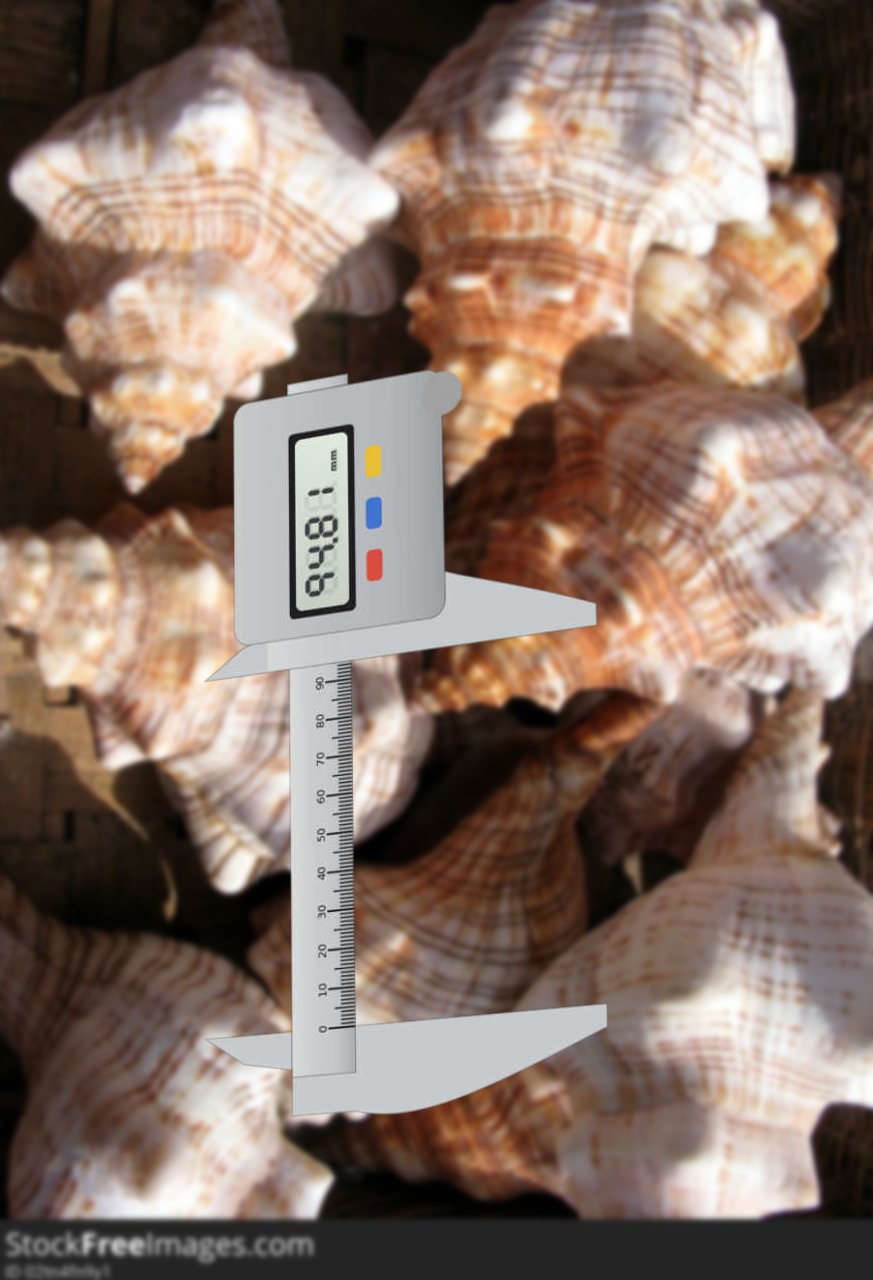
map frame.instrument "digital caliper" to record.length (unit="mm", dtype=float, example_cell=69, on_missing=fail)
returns 94.81
